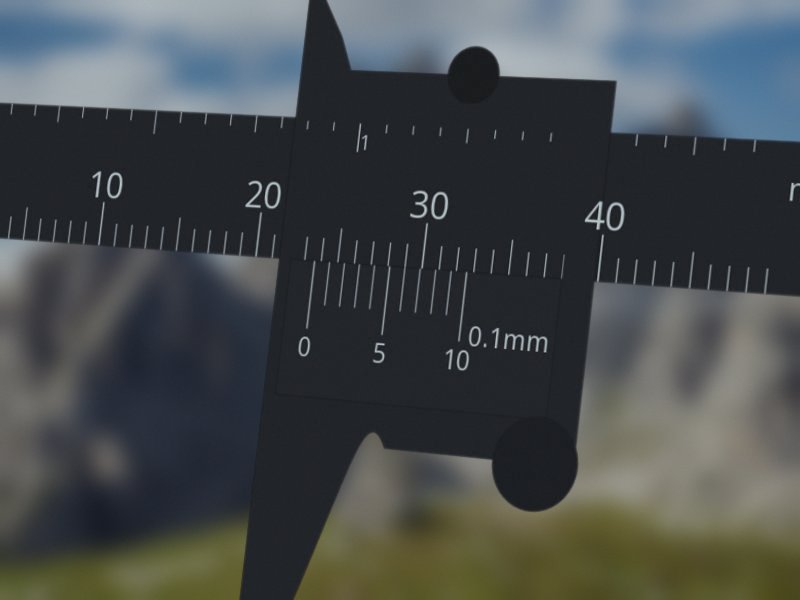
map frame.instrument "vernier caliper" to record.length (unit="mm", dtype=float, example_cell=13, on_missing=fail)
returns 23.6
